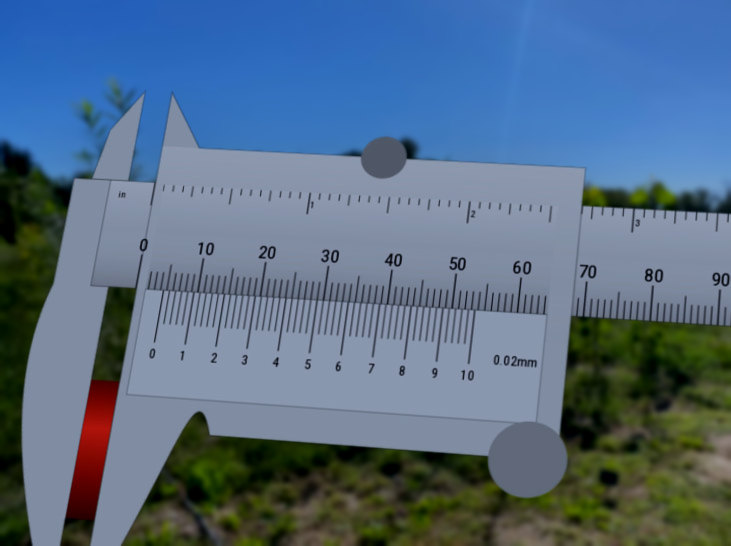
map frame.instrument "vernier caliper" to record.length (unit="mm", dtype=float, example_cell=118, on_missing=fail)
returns 4.5
